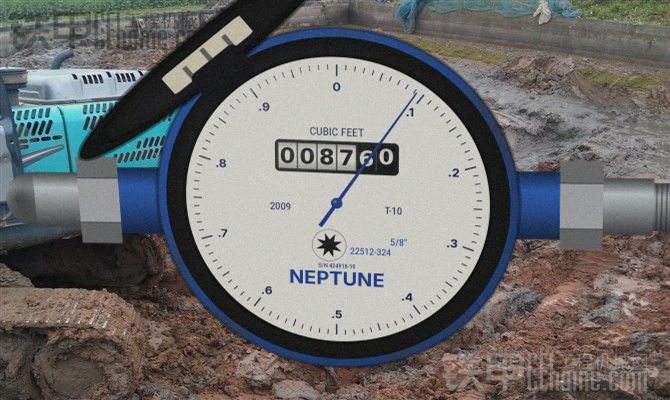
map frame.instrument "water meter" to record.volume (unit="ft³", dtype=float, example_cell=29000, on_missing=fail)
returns 8760.09
